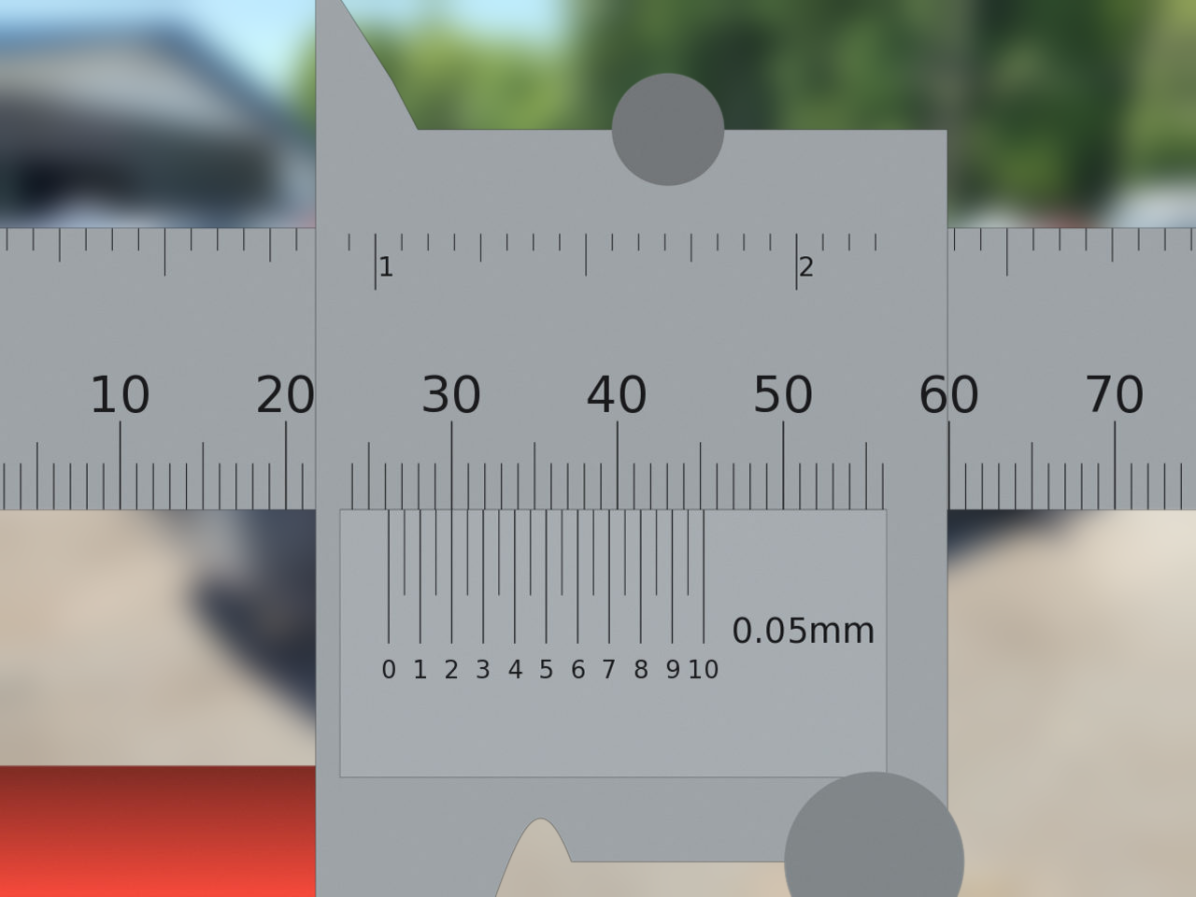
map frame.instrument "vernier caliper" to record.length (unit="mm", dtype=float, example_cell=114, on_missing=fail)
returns 26.2
